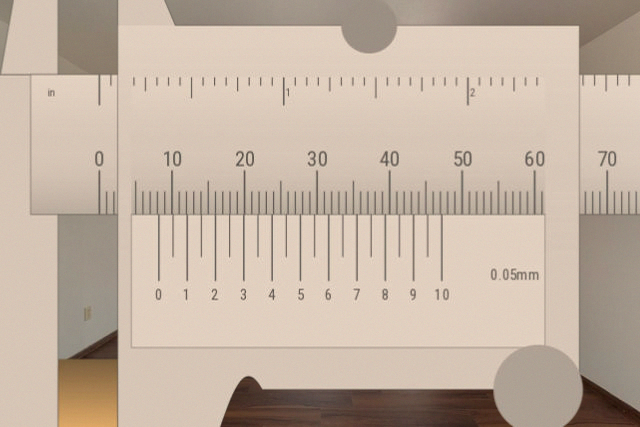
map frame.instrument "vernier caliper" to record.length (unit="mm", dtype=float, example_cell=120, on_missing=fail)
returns 8.2
